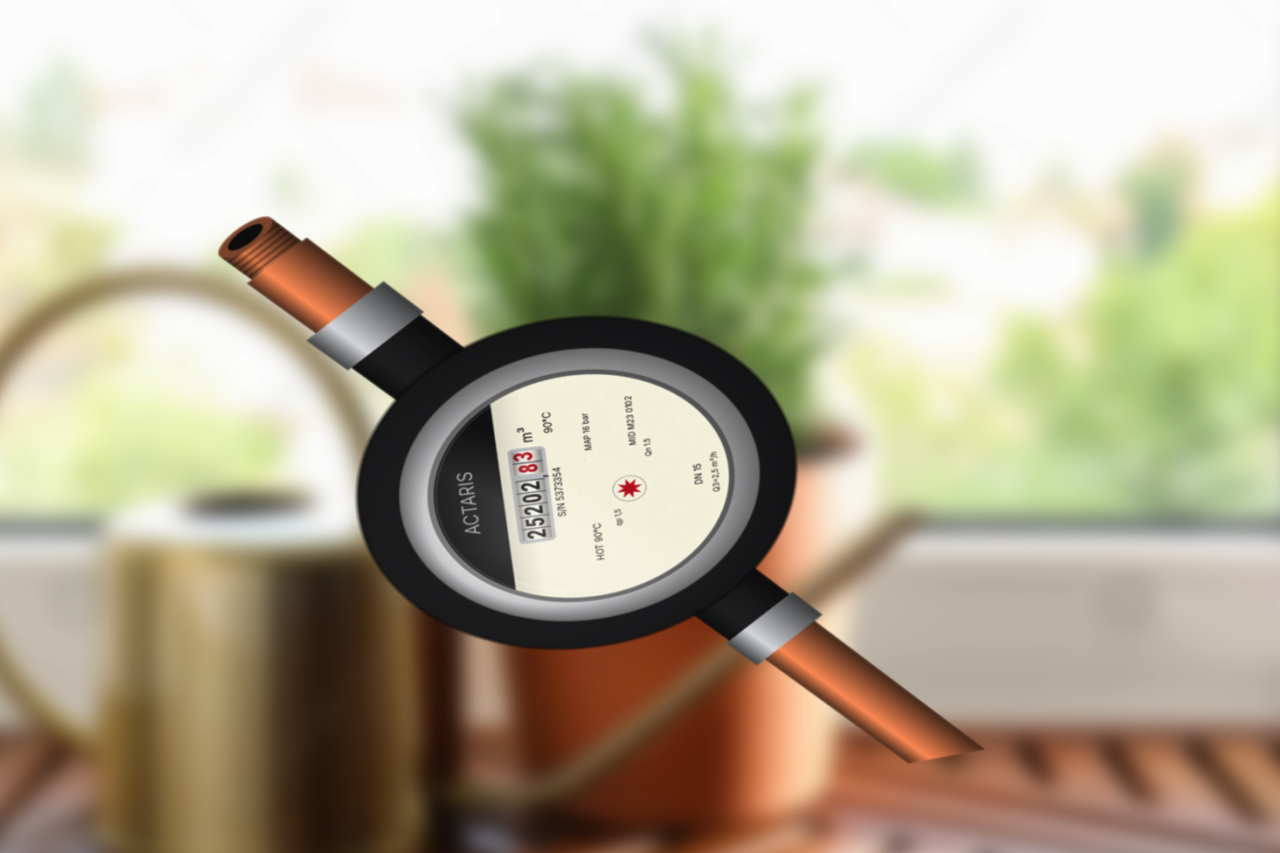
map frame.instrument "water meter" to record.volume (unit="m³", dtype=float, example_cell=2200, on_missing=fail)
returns 25202.83
